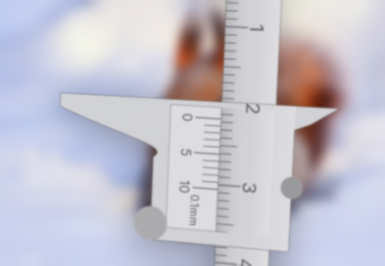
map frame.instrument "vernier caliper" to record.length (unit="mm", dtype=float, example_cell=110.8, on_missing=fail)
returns 21.6
